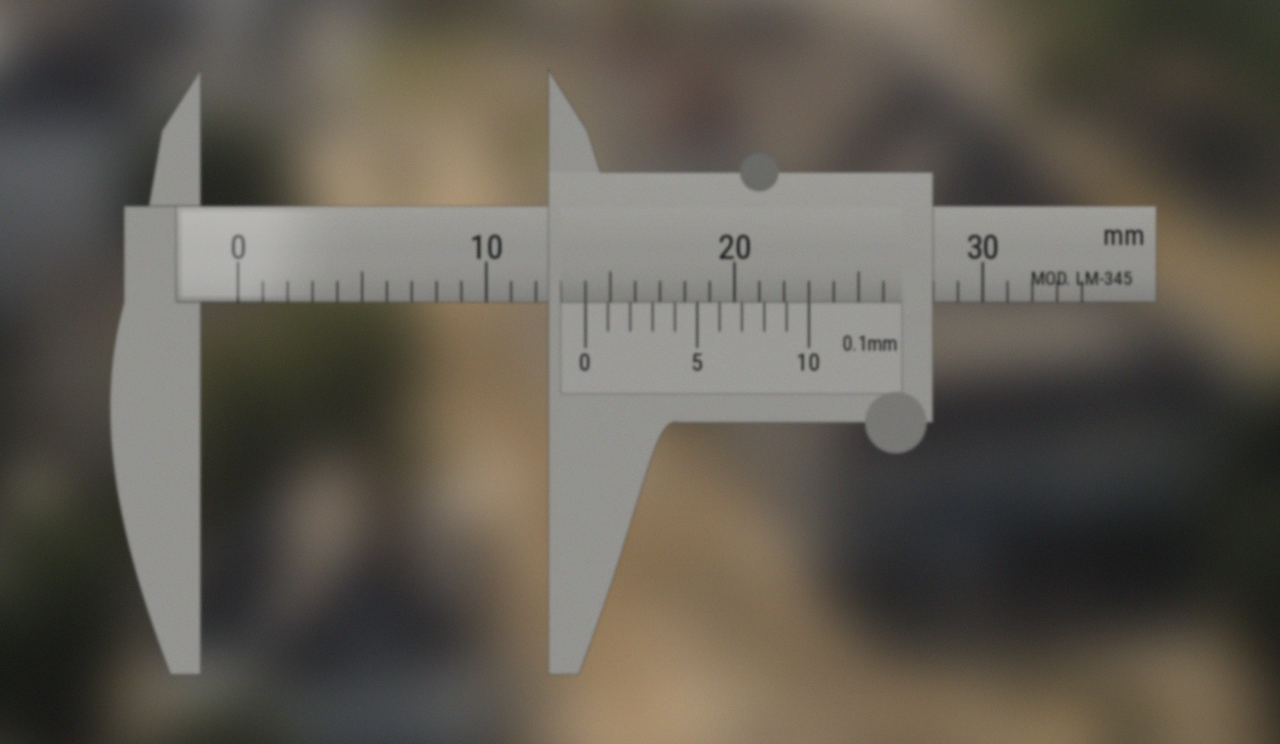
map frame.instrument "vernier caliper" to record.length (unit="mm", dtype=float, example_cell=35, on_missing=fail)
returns 14.0
